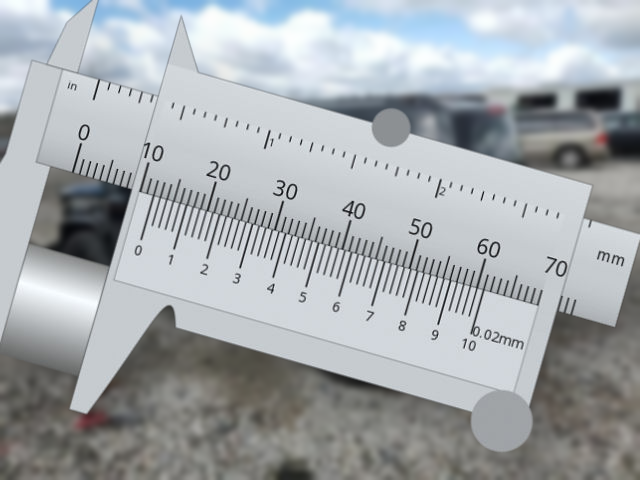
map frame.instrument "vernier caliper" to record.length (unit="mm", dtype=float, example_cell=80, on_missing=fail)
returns 12.0
